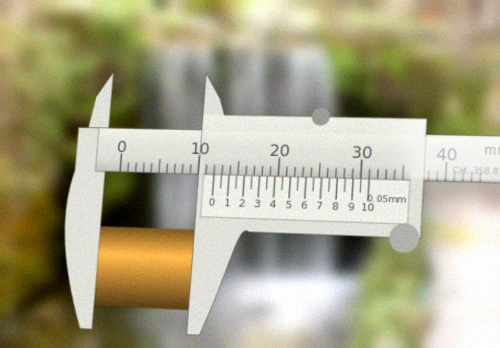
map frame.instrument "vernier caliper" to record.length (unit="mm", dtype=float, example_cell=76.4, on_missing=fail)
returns 12.0
